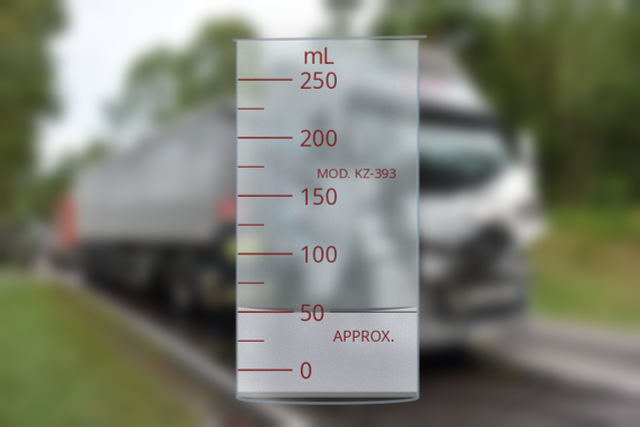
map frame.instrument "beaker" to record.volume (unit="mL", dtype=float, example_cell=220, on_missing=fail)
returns 50
